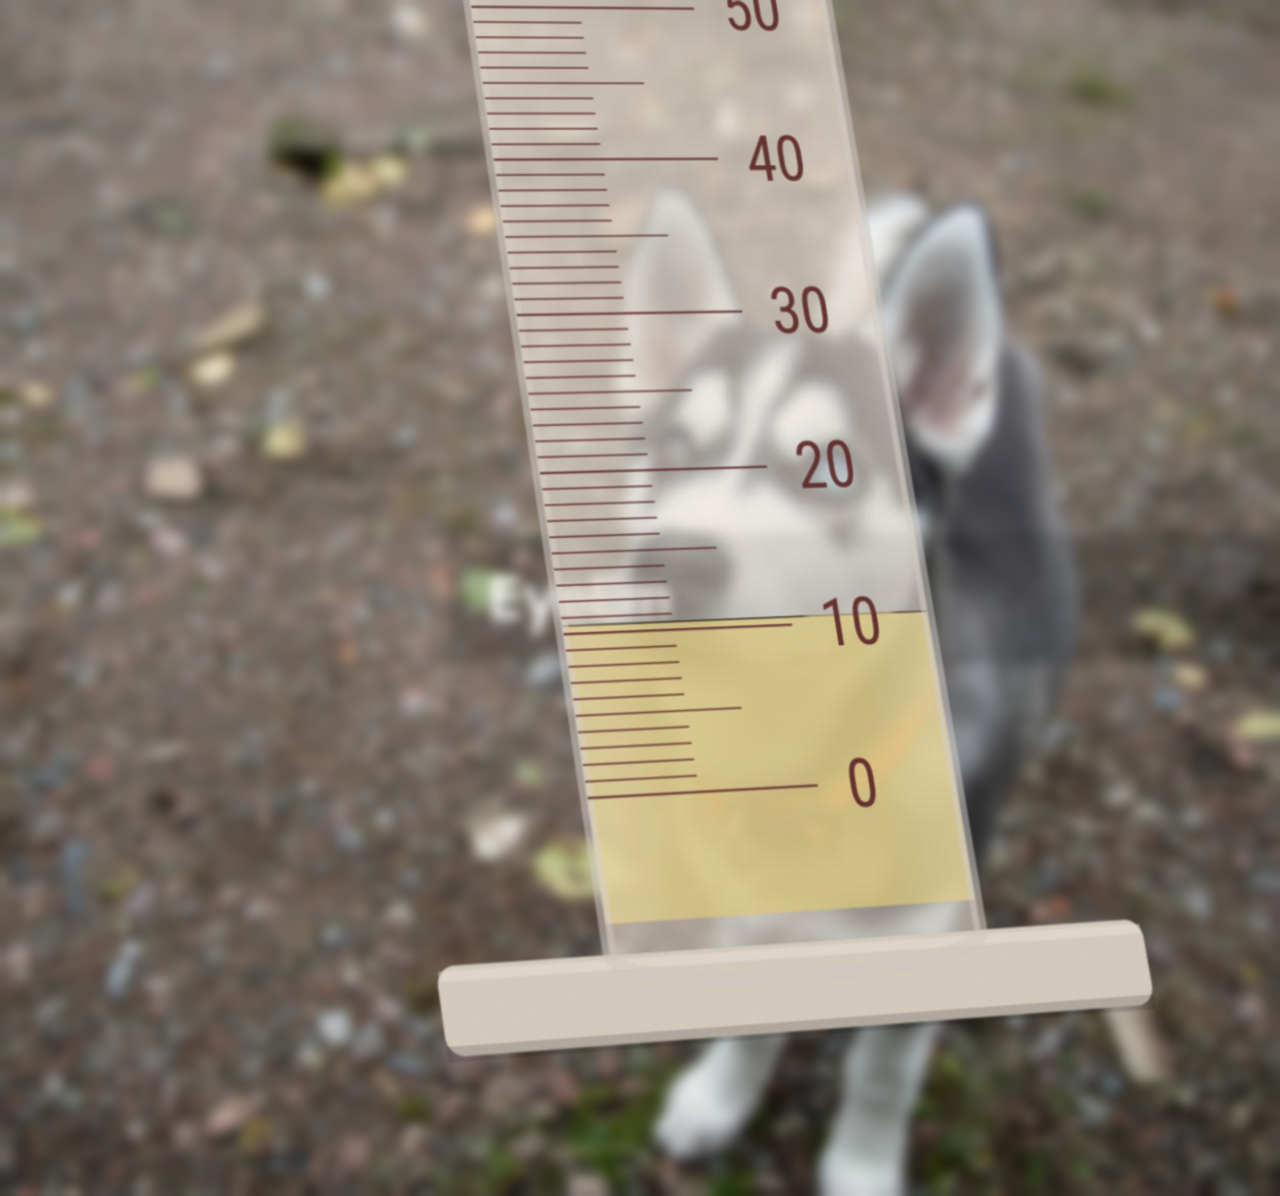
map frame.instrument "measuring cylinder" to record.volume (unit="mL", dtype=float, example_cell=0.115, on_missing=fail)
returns 10.5
